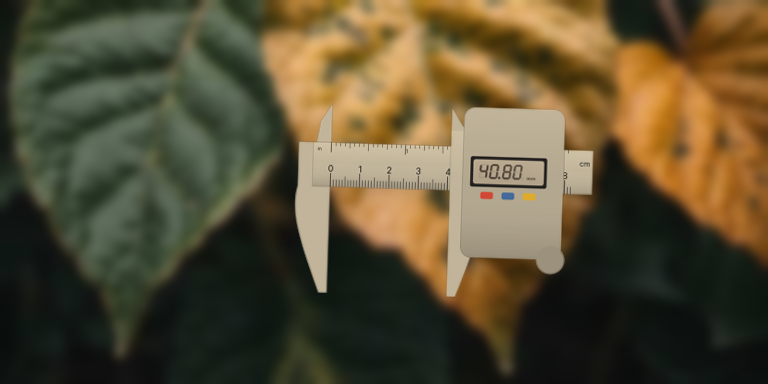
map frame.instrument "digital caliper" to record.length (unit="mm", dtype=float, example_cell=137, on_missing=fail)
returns 40.80
